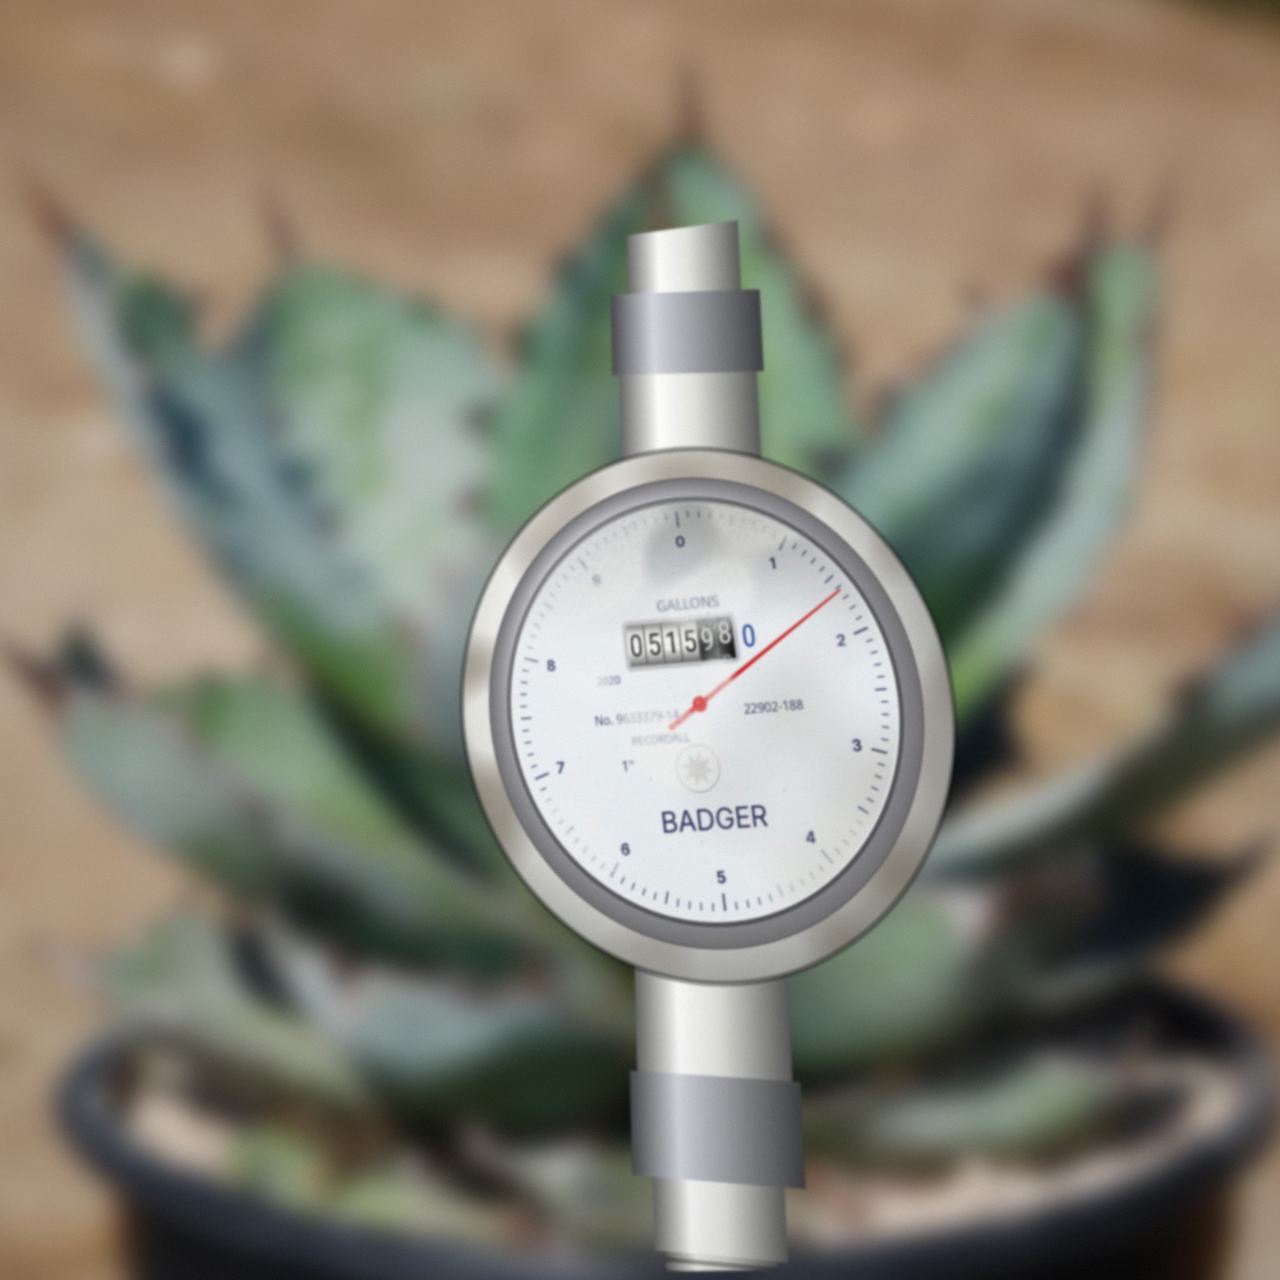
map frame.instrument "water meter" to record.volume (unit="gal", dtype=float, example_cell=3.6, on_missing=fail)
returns 515981.6
